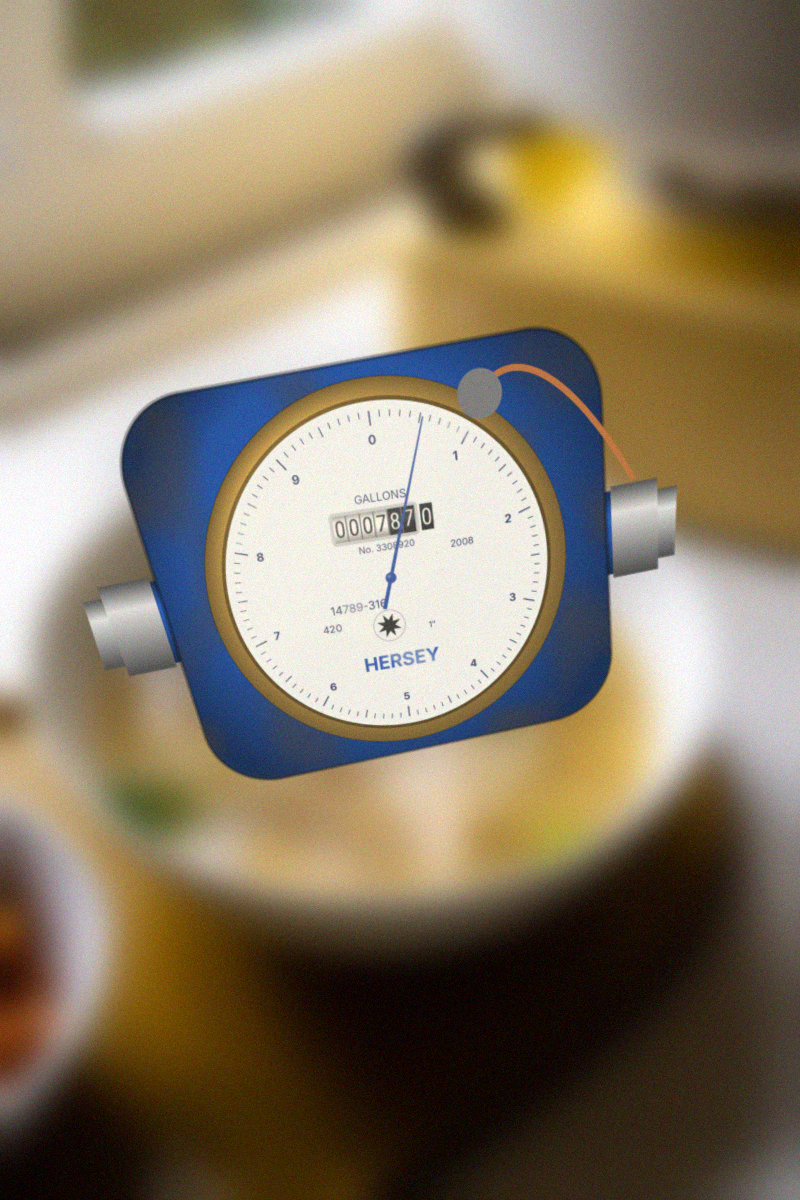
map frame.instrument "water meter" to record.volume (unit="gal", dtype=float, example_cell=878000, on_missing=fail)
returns 7870.5
